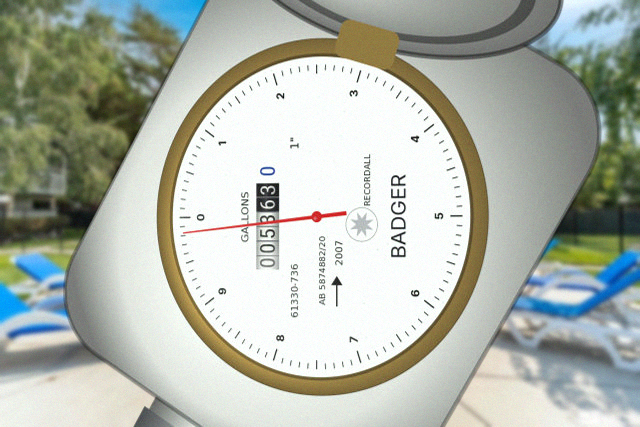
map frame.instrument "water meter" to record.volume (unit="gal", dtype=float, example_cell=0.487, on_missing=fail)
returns 53629.8
